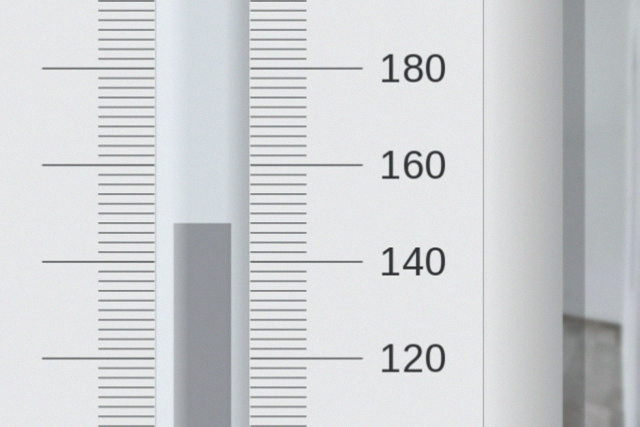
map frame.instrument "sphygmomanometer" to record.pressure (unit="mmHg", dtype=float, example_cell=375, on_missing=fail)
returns 148
